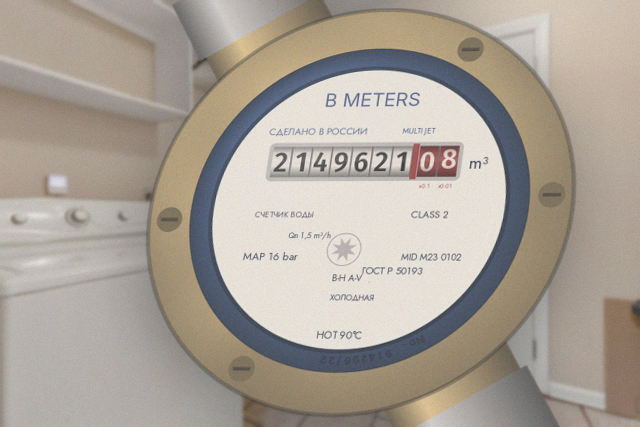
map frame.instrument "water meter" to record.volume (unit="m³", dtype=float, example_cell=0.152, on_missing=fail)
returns 2149621.08
